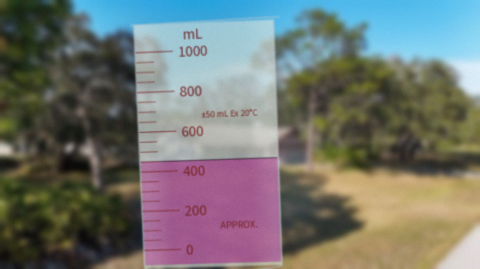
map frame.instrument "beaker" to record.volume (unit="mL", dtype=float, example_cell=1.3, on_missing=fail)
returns 450
